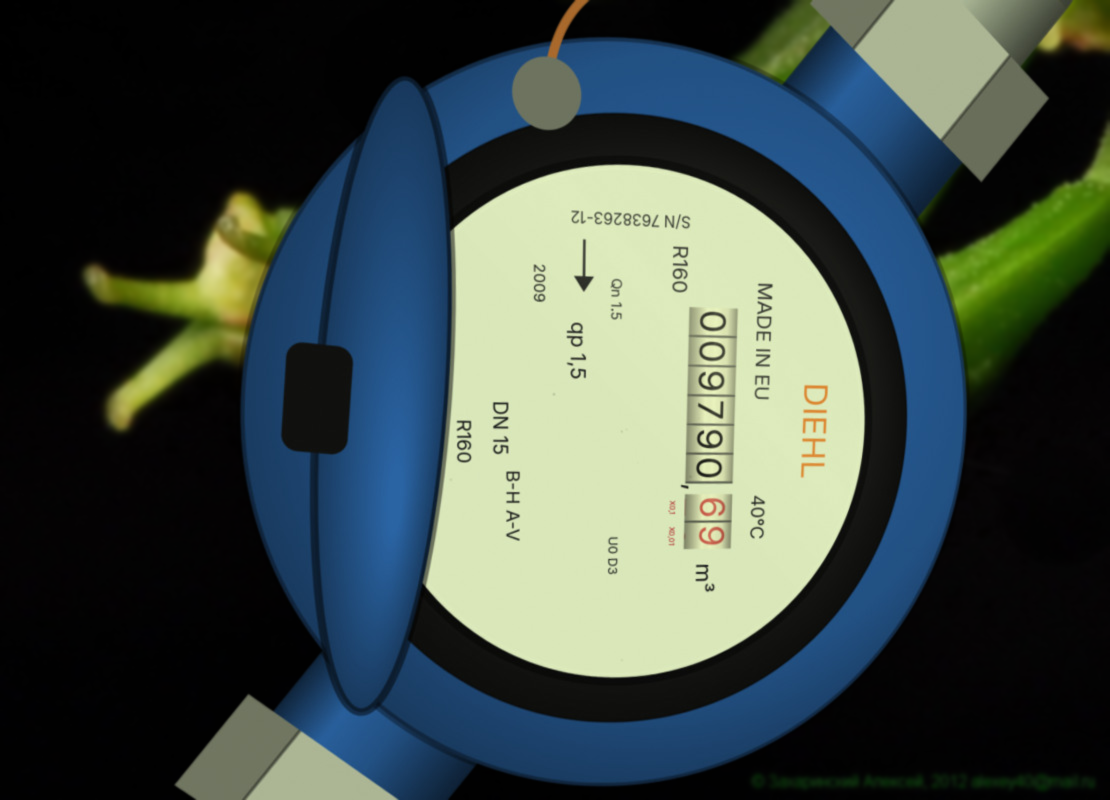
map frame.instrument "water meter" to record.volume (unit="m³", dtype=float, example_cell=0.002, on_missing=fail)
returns 9790.69
